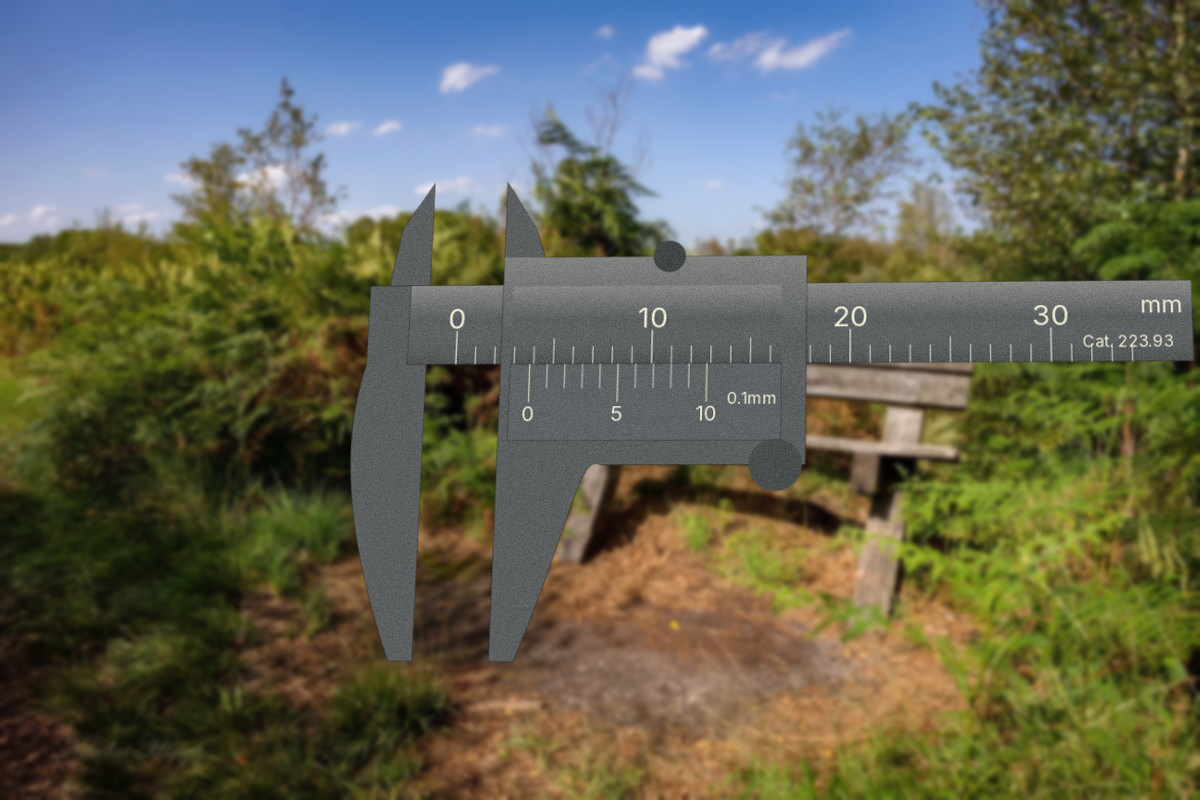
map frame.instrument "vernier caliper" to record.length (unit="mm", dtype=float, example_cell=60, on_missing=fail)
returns 3.8
